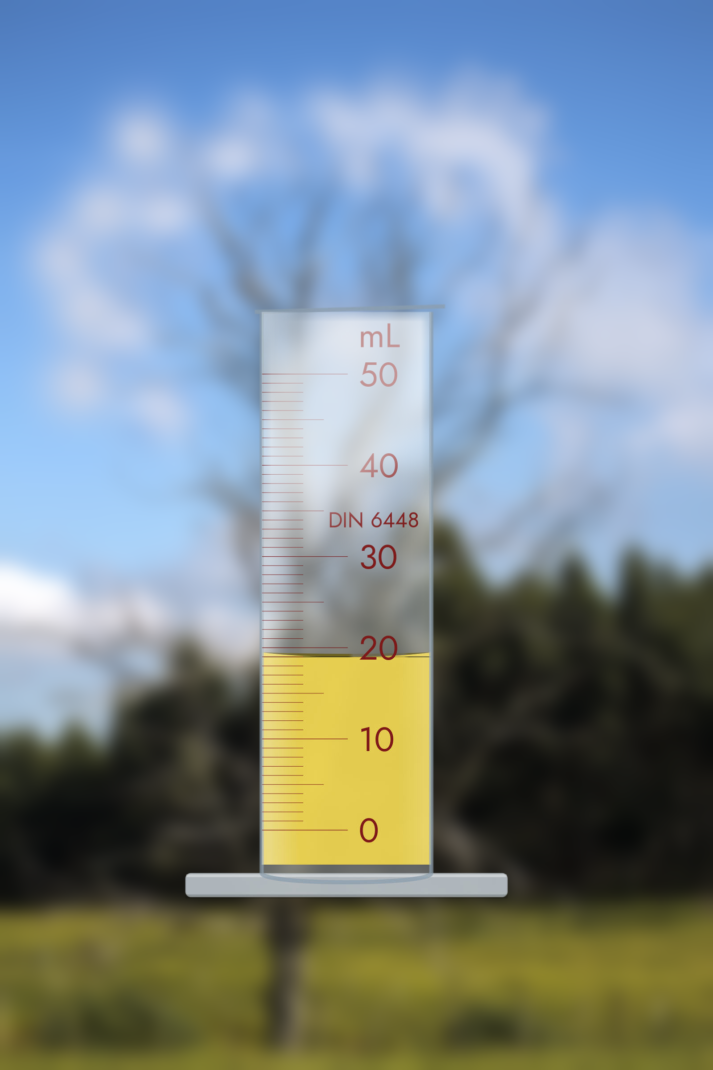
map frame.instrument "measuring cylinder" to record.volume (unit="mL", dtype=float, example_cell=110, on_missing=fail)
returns 19
